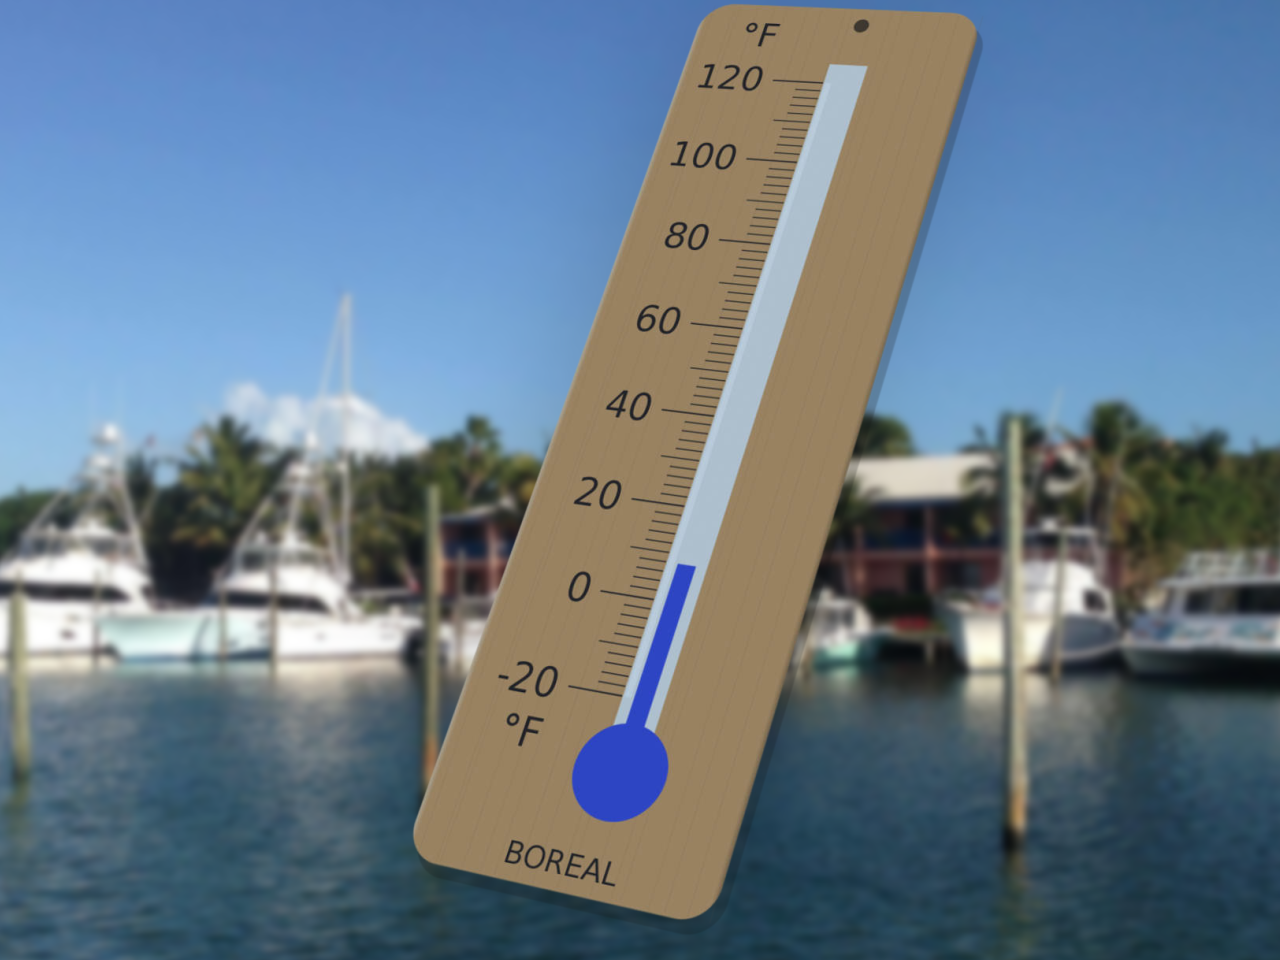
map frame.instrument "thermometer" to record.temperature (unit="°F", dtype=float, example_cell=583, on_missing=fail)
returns 8
